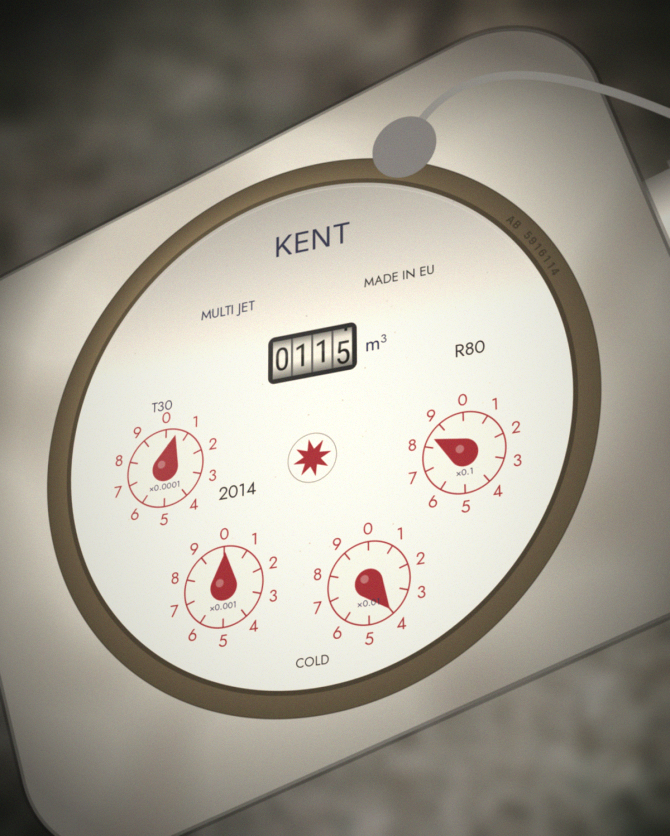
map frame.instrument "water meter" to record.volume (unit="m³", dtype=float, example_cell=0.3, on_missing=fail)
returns 114.8400
